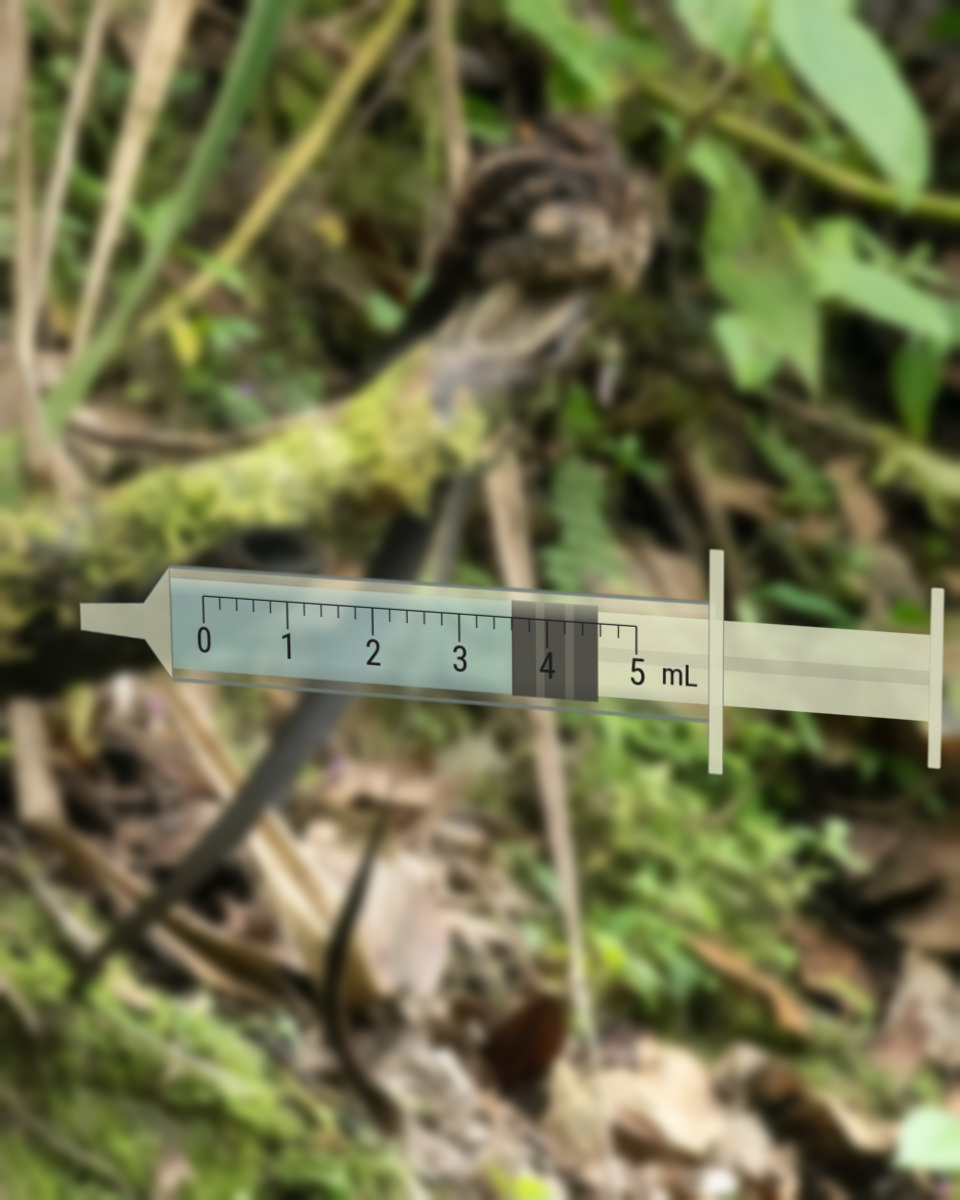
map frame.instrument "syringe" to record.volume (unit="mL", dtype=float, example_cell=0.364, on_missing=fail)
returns 3.6
